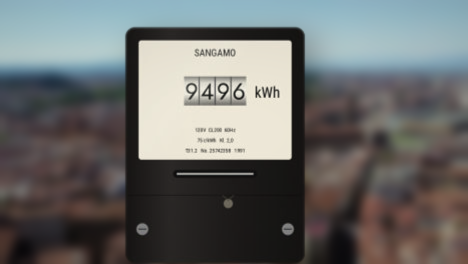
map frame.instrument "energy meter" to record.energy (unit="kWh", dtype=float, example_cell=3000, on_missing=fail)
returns 9496
